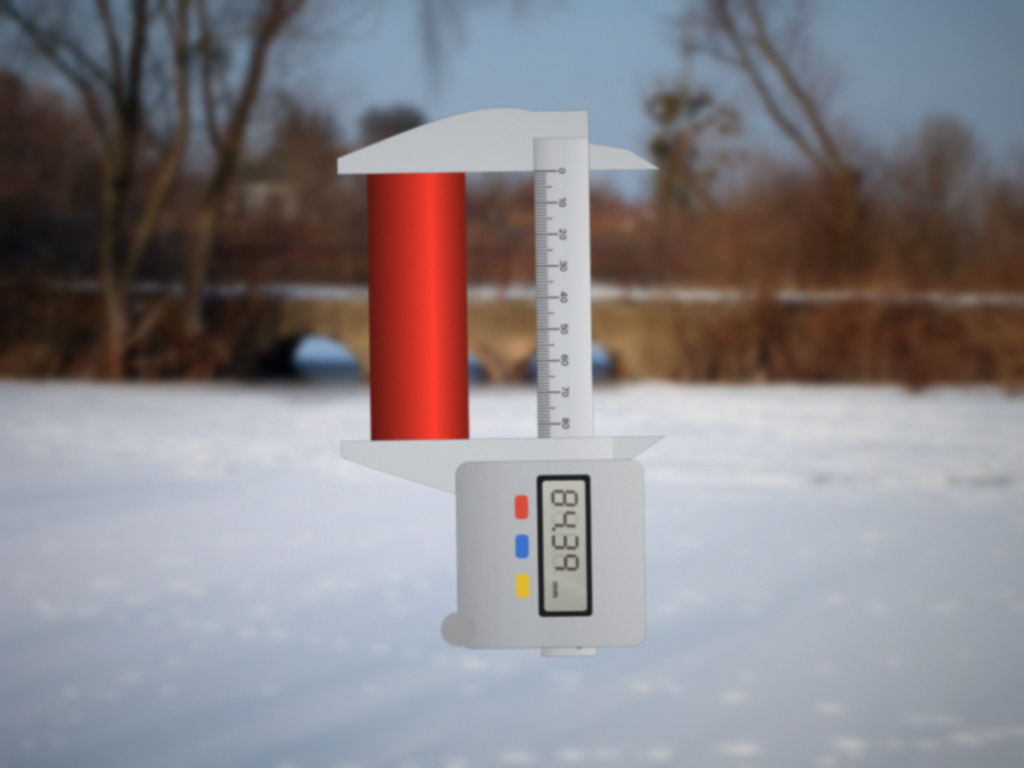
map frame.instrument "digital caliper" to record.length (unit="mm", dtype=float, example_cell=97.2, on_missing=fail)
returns 84.39
